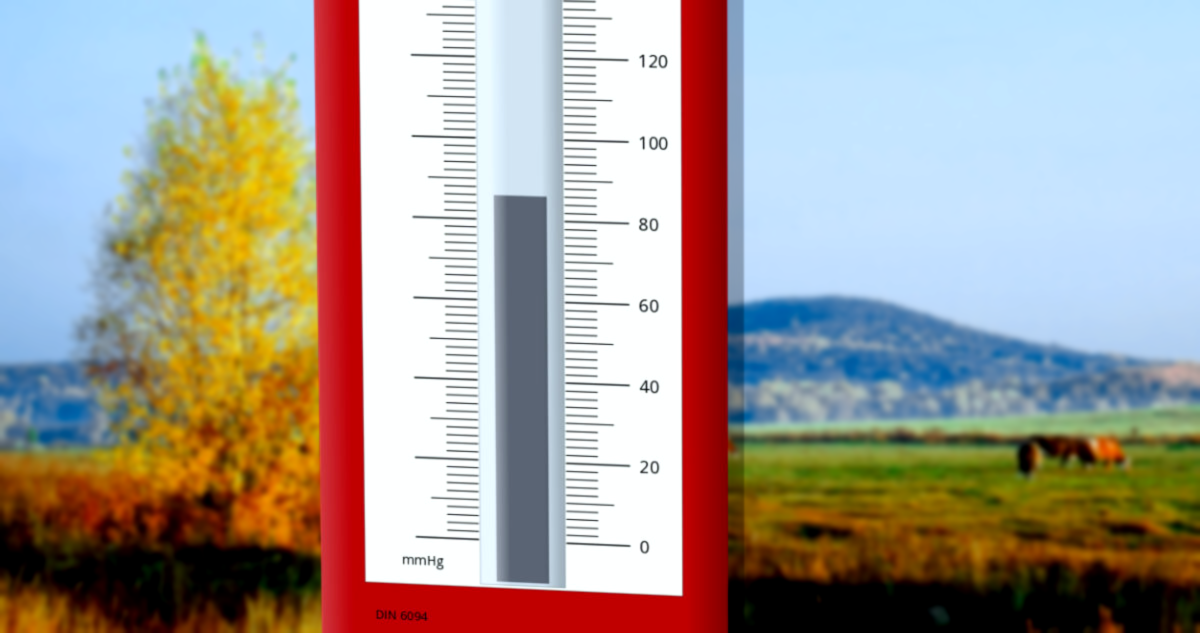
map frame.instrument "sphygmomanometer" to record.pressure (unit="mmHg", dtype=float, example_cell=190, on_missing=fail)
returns 86
